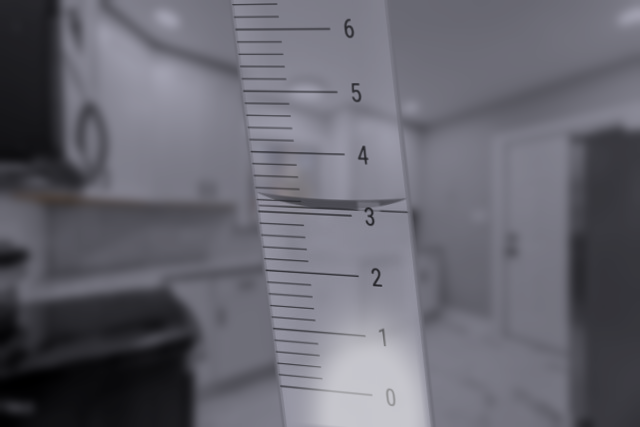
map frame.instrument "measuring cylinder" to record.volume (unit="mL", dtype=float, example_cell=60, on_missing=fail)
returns 3.1
